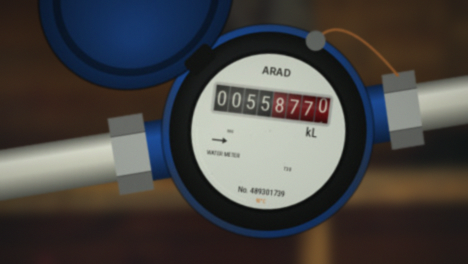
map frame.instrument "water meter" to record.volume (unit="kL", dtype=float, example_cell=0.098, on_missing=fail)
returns 55.8770
